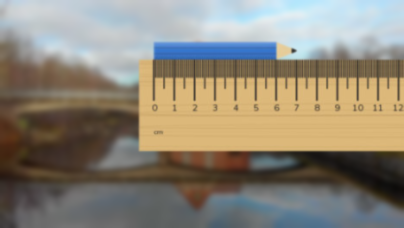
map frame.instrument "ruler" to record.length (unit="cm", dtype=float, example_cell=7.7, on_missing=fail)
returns 7
